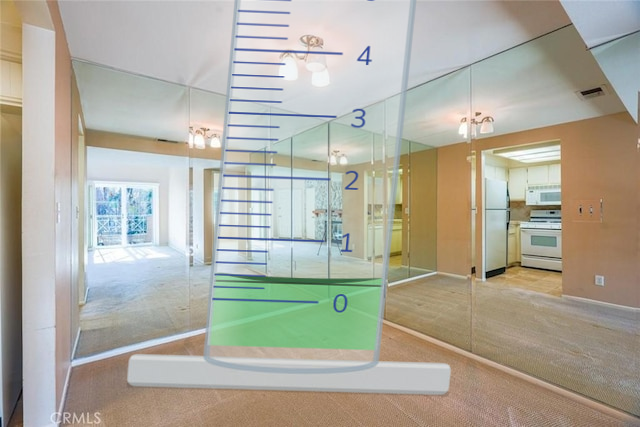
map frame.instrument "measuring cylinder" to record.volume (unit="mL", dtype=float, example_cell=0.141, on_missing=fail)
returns 0.3
